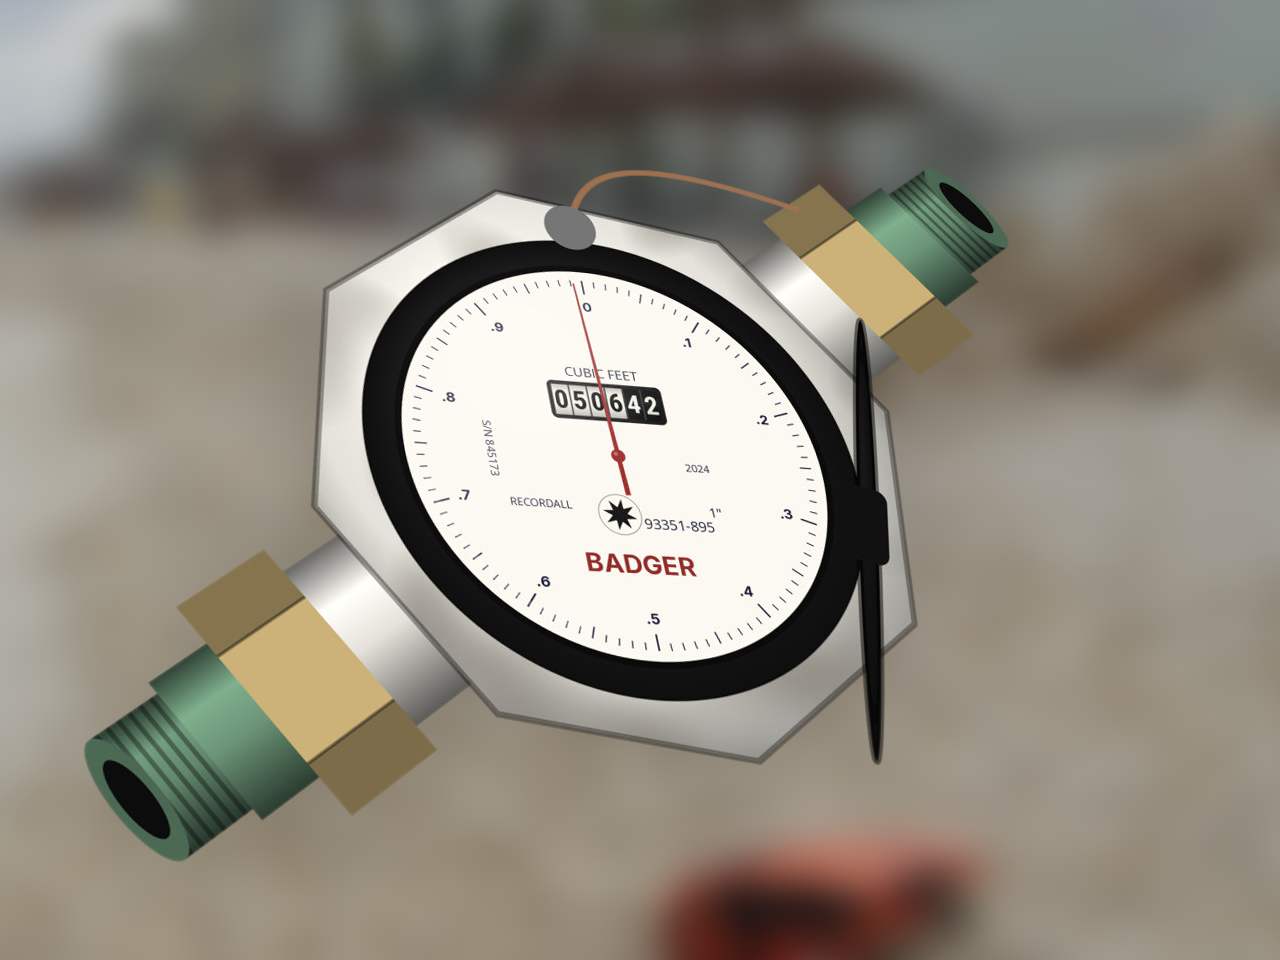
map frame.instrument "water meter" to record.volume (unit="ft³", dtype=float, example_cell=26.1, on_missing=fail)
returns 50641.99
